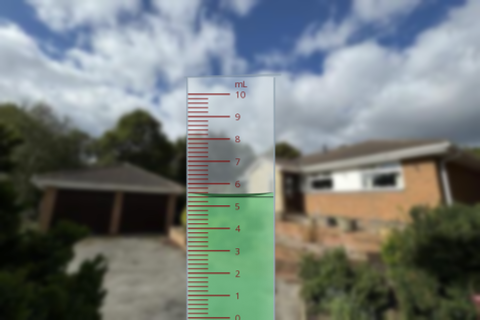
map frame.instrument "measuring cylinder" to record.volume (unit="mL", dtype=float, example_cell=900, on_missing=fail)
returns 5.4
